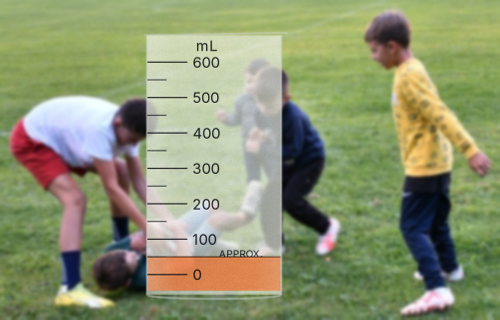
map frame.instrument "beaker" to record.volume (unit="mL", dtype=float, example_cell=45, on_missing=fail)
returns 50
